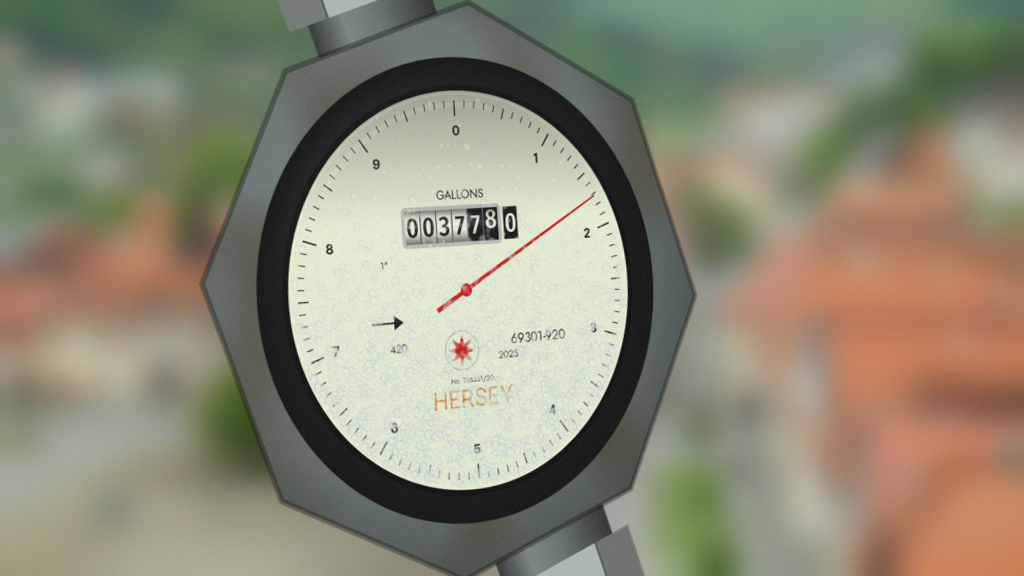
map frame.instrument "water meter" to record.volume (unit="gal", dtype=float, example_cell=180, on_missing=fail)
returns 37781.7
